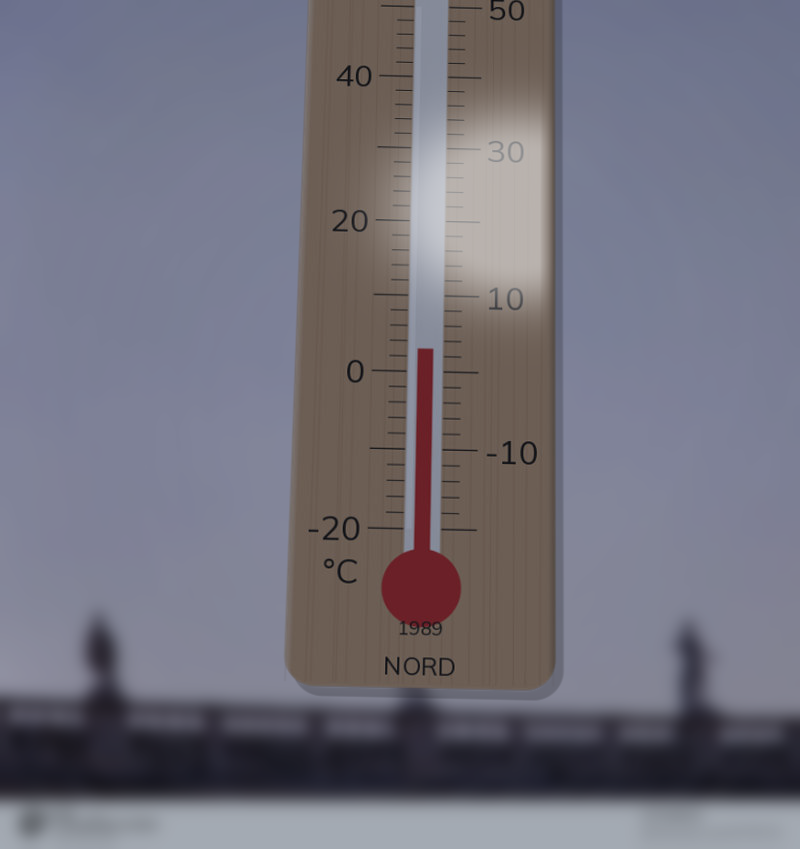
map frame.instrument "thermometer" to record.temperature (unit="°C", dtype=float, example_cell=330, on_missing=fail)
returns 3
